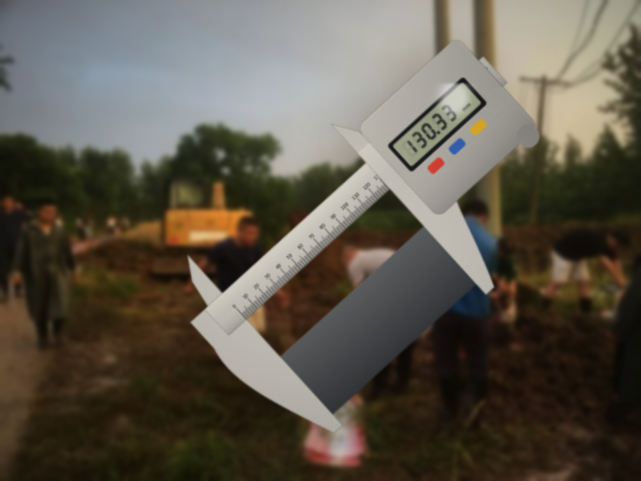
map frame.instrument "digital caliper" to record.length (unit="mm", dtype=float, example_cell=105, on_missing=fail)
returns 130.33
